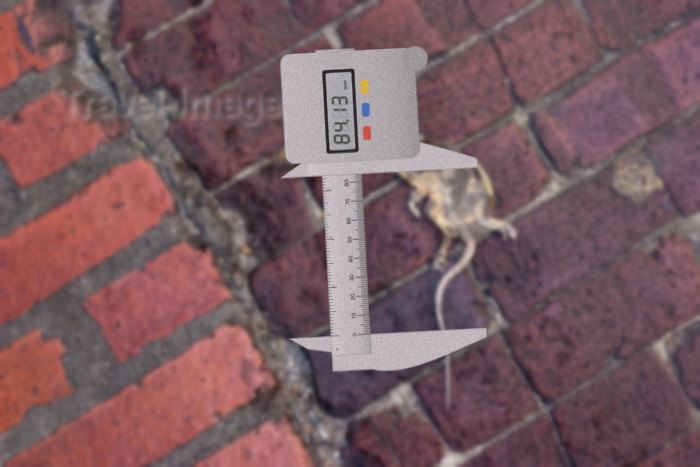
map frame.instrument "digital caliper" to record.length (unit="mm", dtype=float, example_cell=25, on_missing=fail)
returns 84.13
